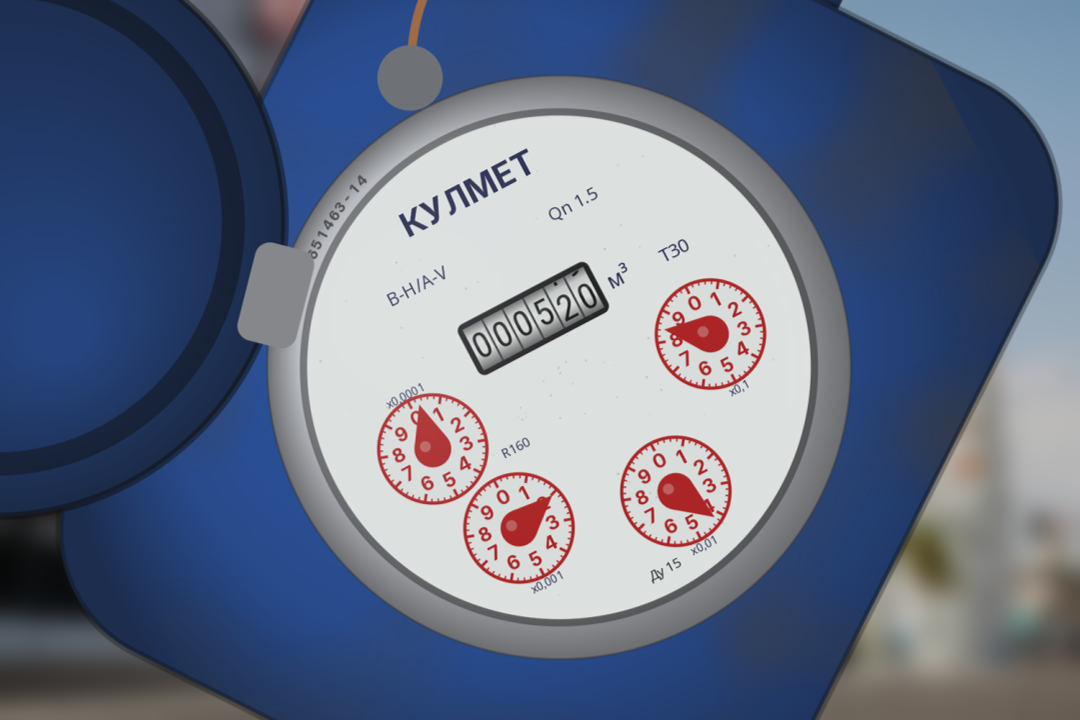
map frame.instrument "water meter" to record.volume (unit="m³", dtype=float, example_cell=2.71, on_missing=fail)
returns 519.8420
